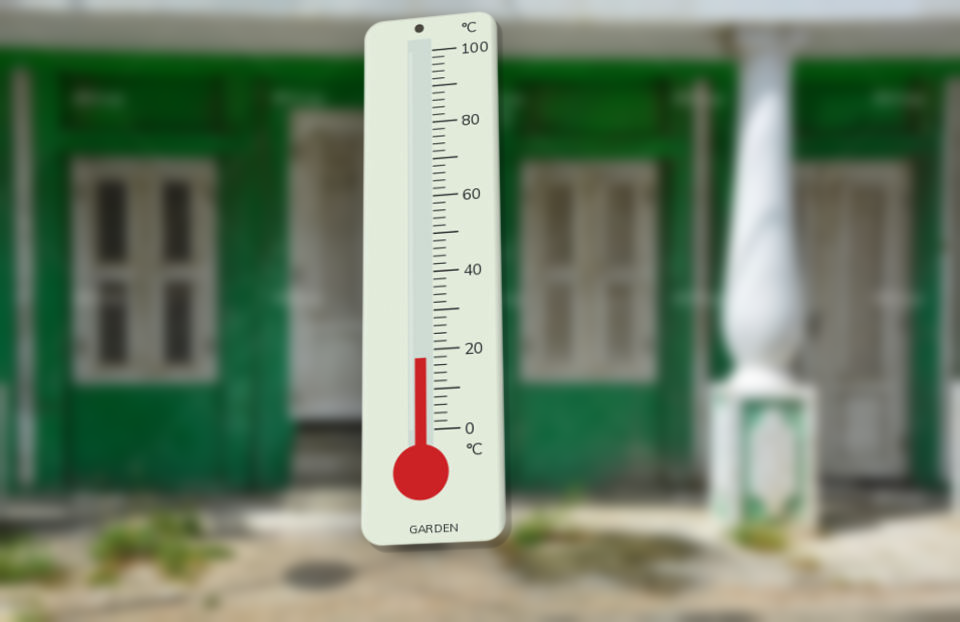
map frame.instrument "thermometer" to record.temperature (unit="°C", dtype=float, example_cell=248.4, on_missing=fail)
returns 18
